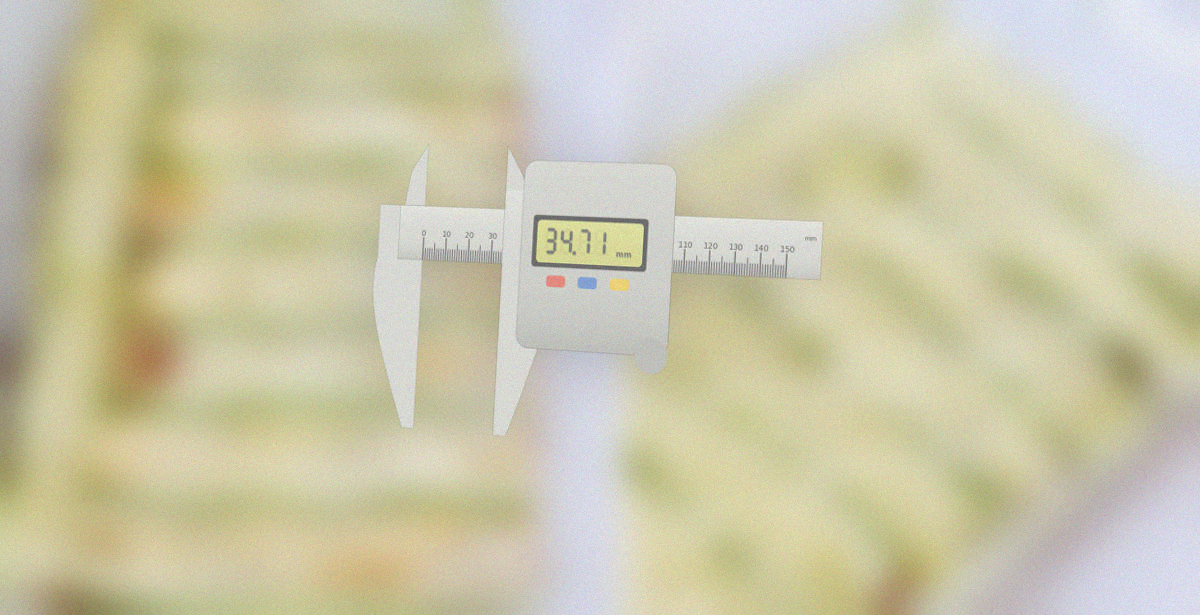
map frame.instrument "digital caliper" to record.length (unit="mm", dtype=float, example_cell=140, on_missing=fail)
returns 34.71
